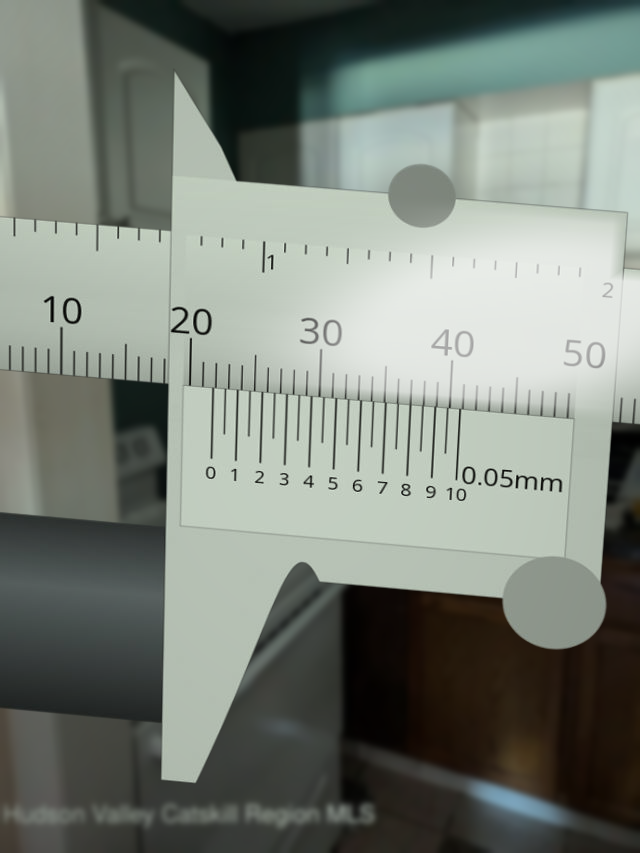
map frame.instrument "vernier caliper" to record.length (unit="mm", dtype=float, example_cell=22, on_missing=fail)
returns 21.8
